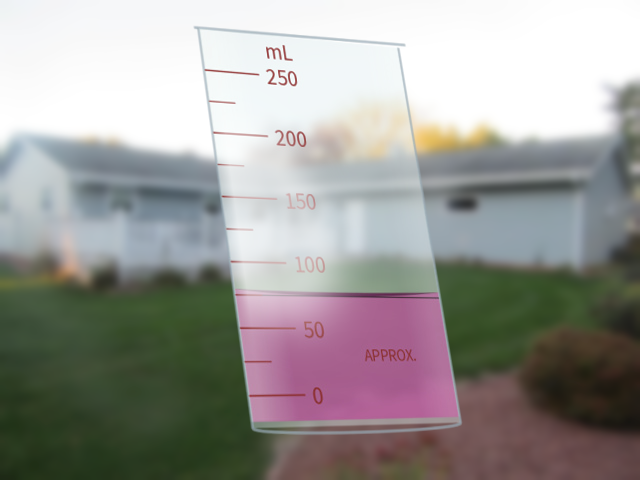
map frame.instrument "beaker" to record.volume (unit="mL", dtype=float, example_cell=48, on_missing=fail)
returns 75
